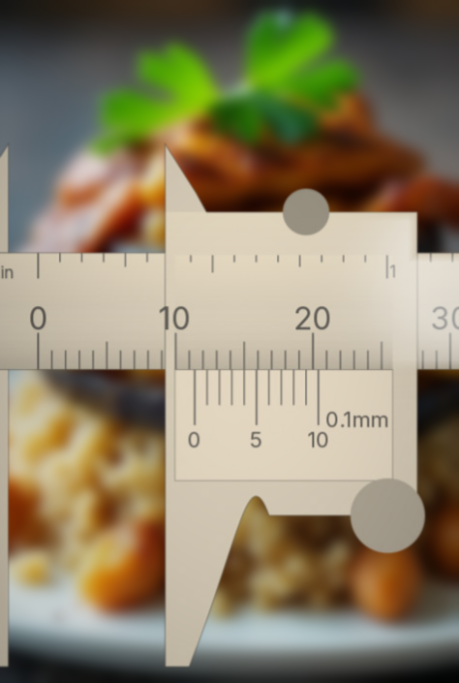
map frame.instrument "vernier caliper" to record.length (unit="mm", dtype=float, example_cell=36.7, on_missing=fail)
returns 11.4
